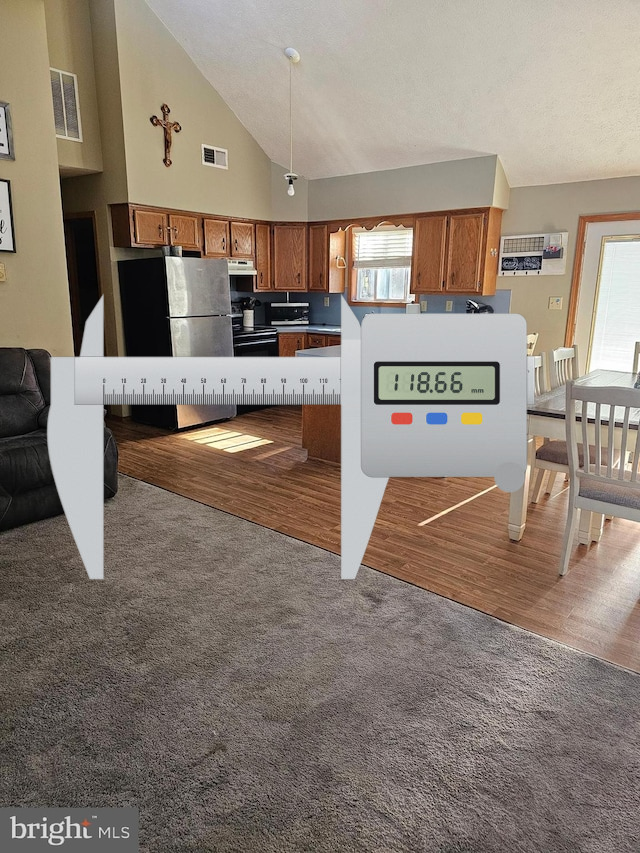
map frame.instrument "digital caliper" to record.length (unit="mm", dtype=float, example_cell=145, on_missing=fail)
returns 118.66
